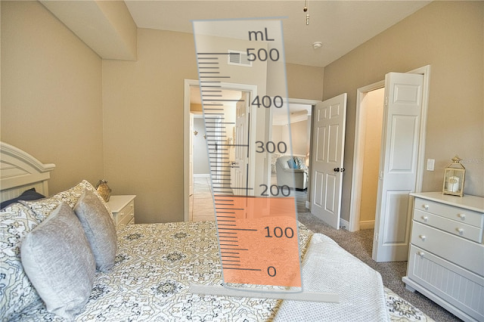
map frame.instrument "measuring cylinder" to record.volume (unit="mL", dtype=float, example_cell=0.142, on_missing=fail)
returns 180
